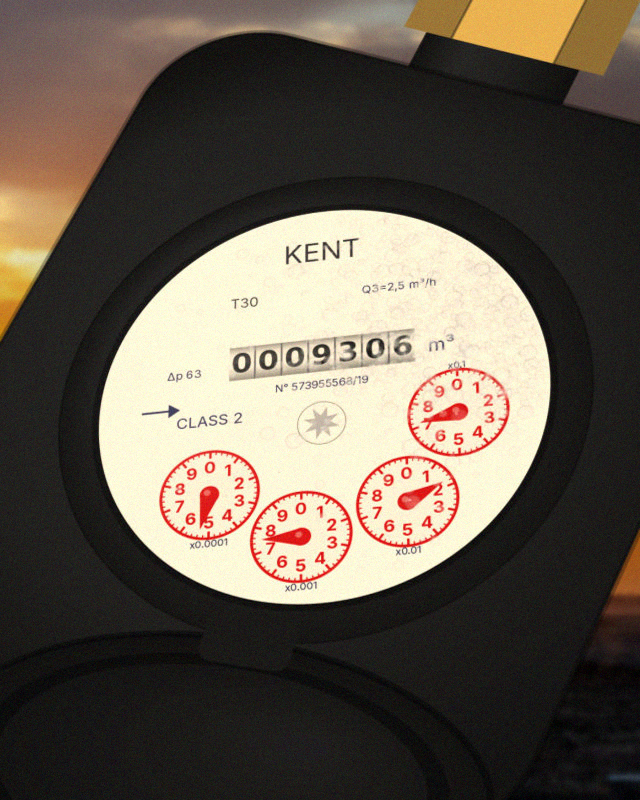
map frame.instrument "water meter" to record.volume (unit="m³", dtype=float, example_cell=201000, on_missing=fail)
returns 9306.7175
